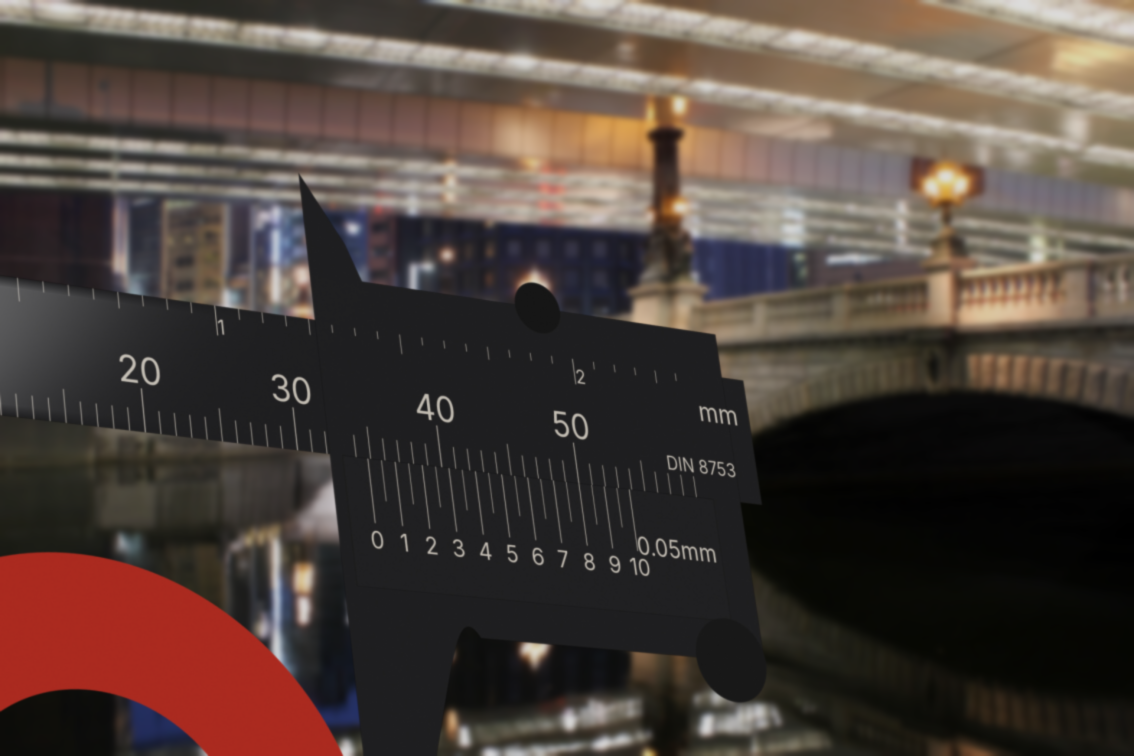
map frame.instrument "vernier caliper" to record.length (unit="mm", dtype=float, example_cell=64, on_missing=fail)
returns 34.8
